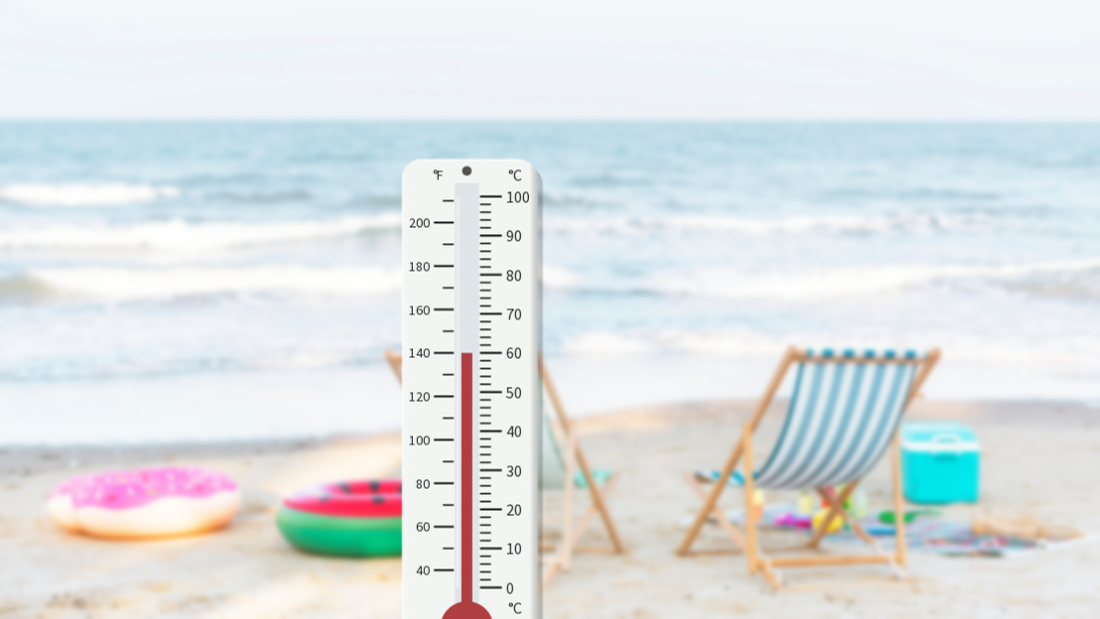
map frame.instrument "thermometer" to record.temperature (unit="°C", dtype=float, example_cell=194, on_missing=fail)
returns 60
